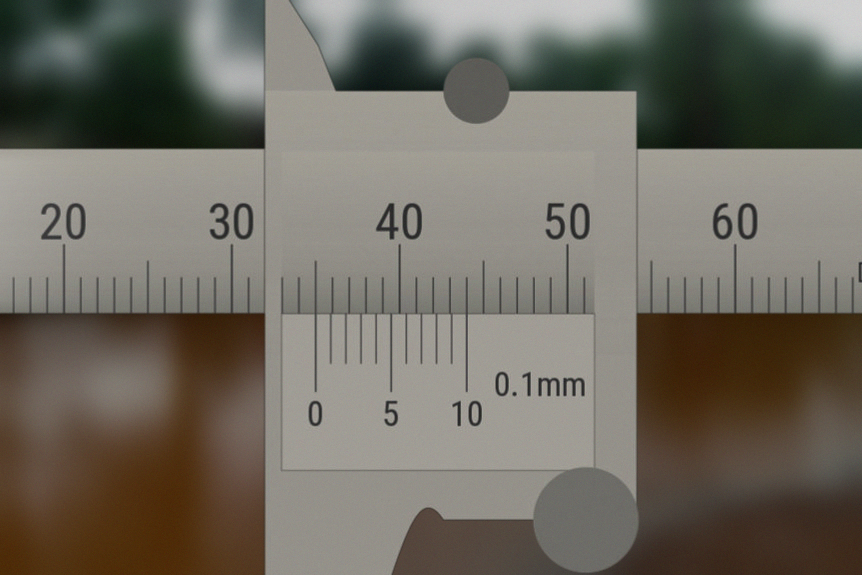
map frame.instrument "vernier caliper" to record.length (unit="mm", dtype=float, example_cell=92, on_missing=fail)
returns 35.0
